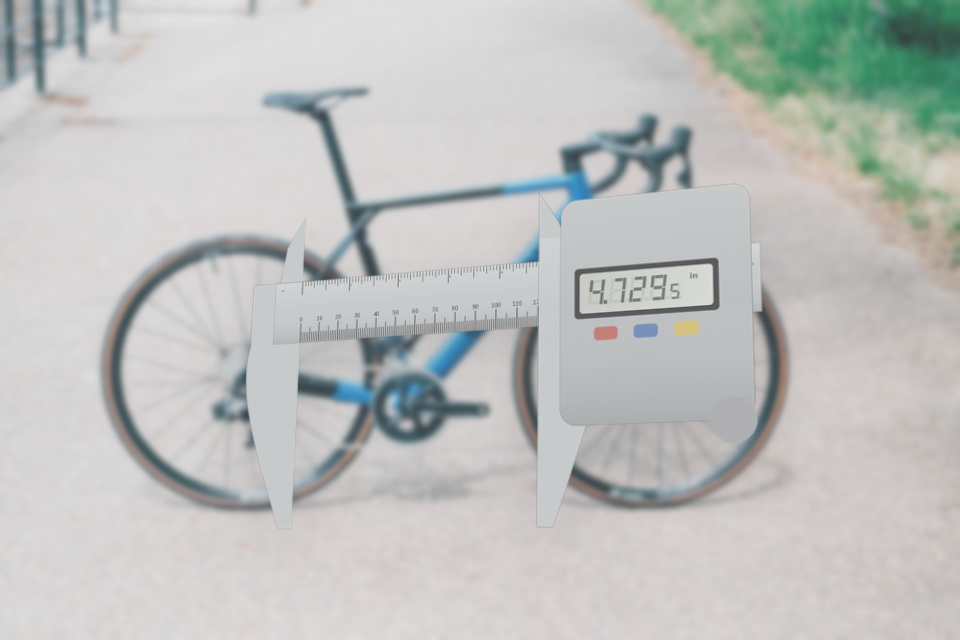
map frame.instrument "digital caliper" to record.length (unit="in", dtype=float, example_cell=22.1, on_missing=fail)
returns 4.7295
